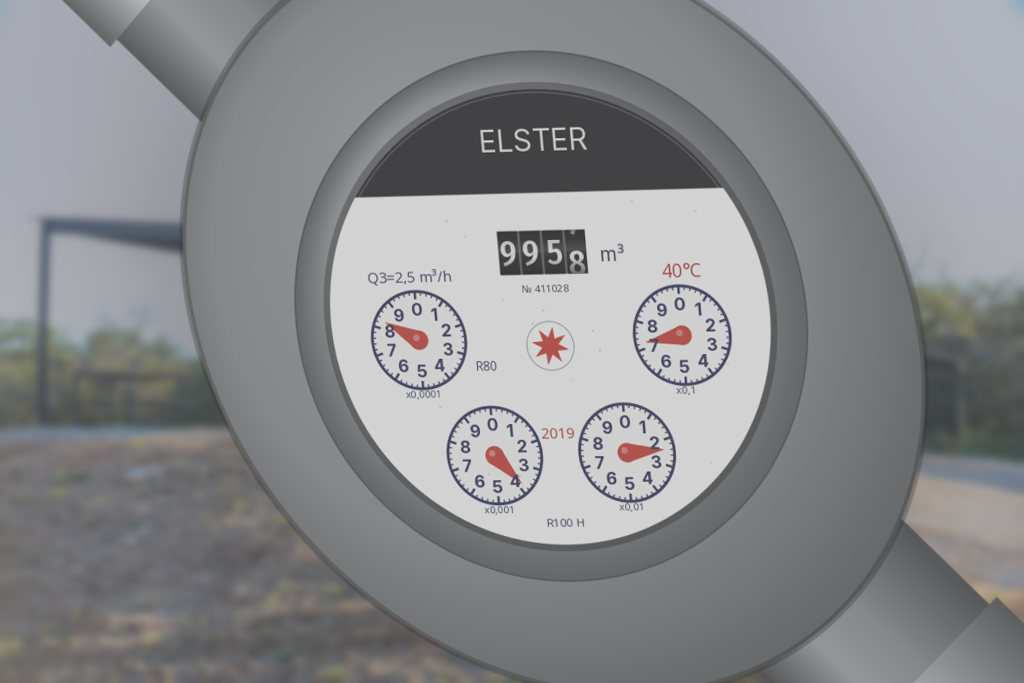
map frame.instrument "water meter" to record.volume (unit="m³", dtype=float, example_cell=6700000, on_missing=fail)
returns 9957.7238
